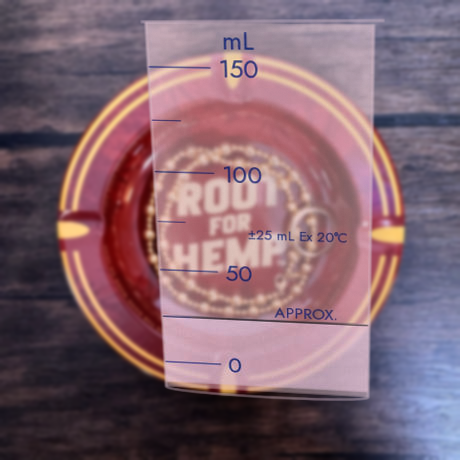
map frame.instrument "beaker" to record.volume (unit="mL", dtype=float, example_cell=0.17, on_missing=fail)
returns 25
